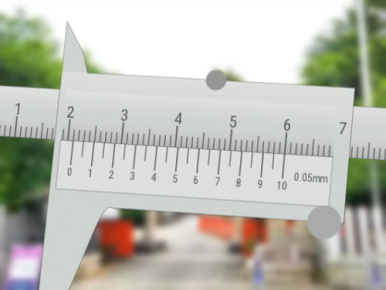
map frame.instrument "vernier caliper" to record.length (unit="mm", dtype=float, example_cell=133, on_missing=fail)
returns 21.0
